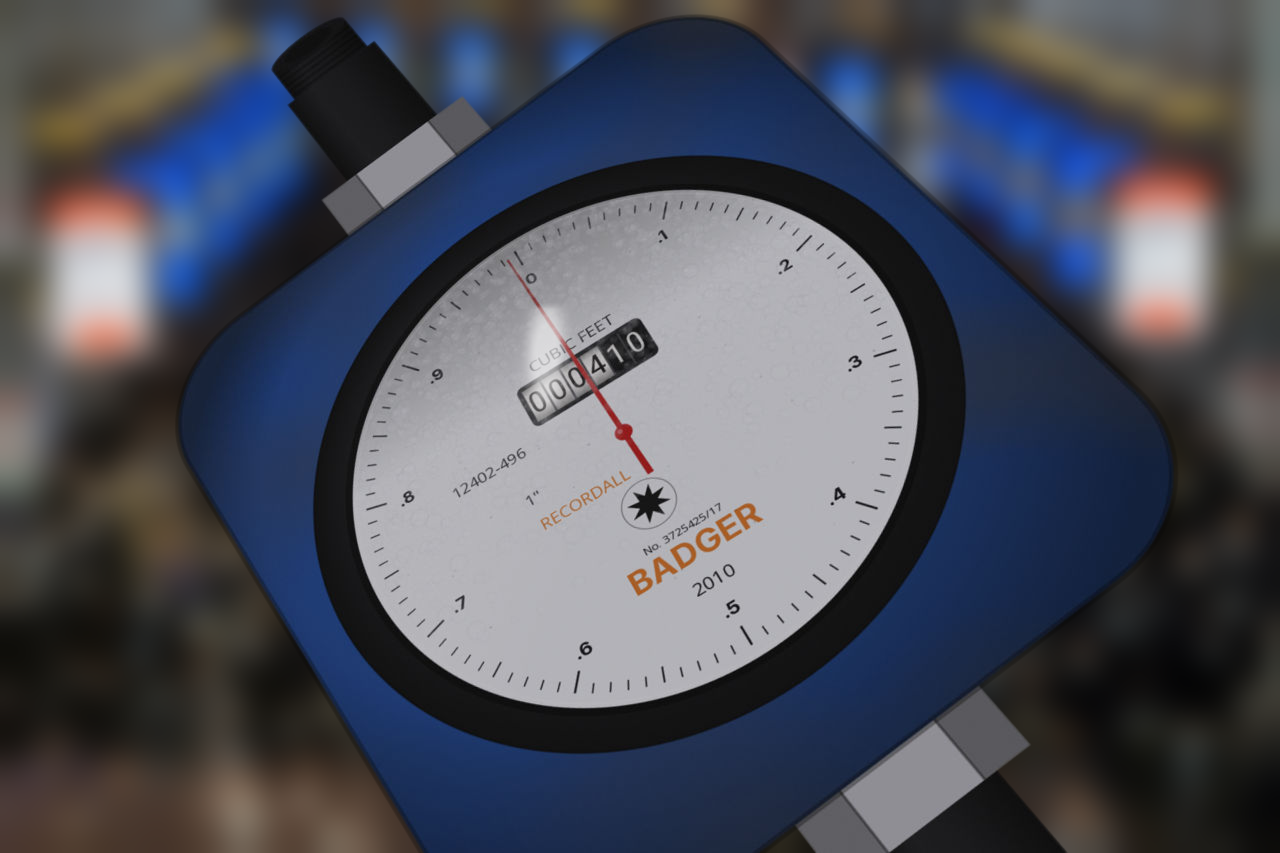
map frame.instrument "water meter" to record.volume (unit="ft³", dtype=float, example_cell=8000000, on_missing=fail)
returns 409.99
